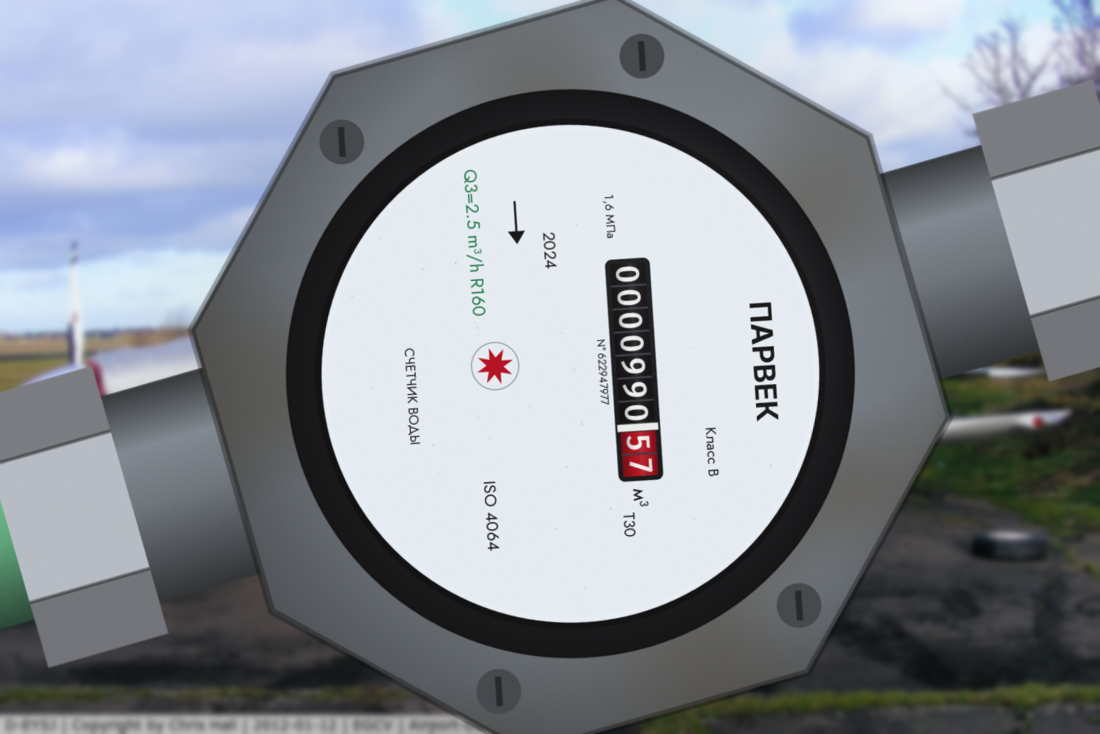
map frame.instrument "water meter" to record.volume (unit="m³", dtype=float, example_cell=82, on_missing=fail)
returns 990.57
